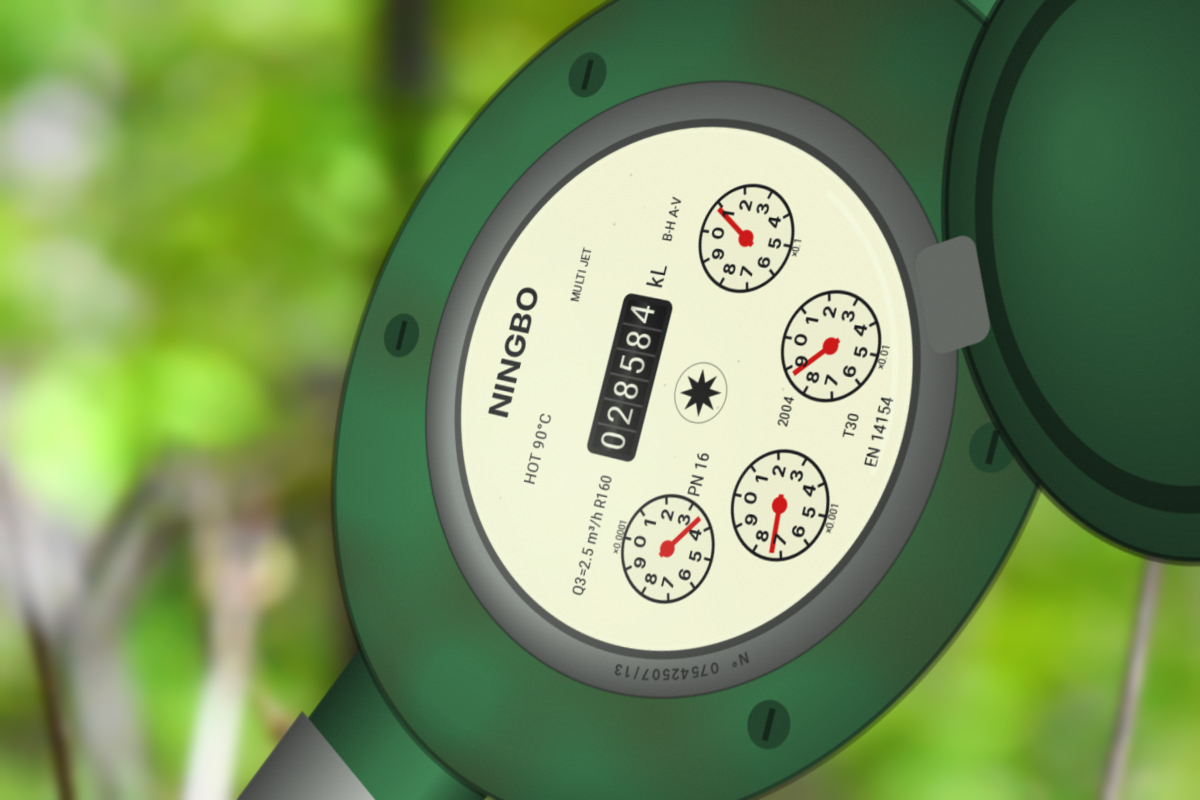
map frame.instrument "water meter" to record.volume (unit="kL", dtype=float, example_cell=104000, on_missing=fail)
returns 28584.0873
